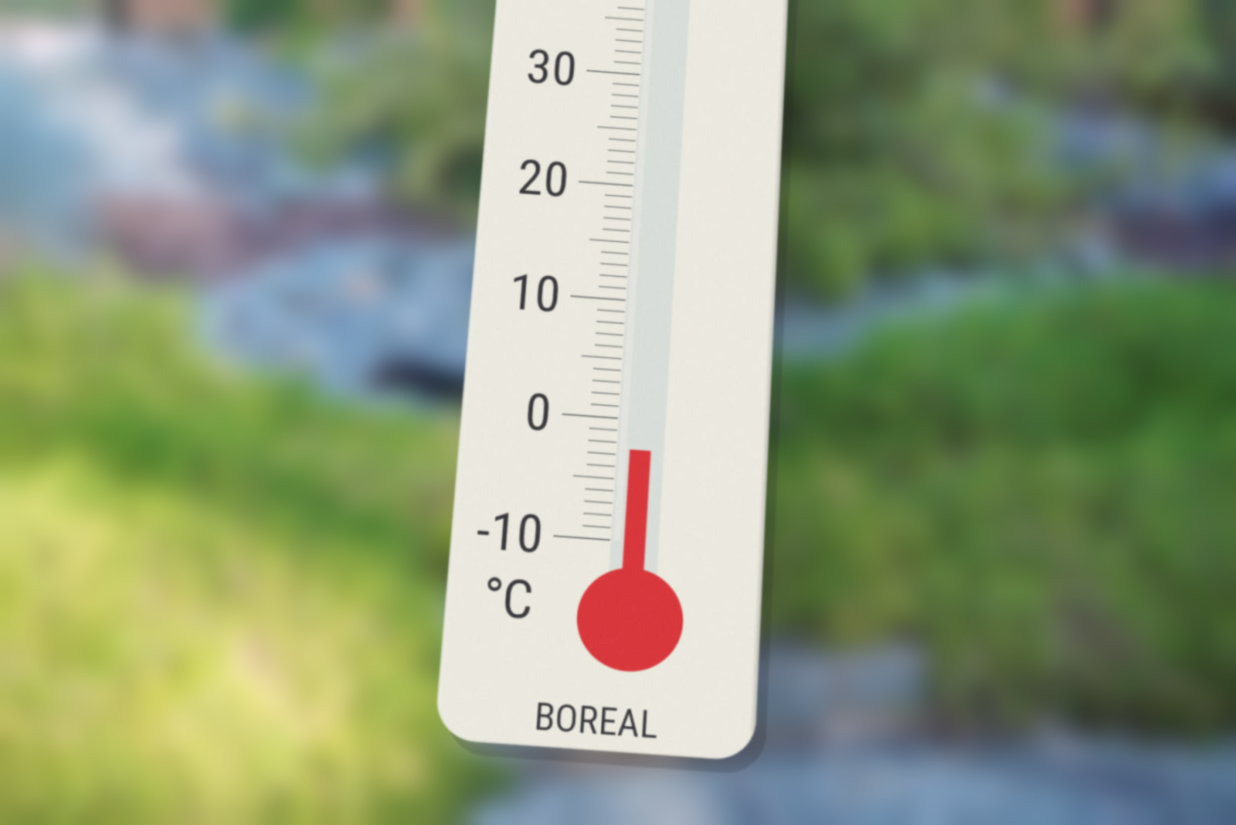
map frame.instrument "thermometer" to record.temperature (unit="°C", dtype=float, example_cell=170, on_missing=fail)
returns -2.5
